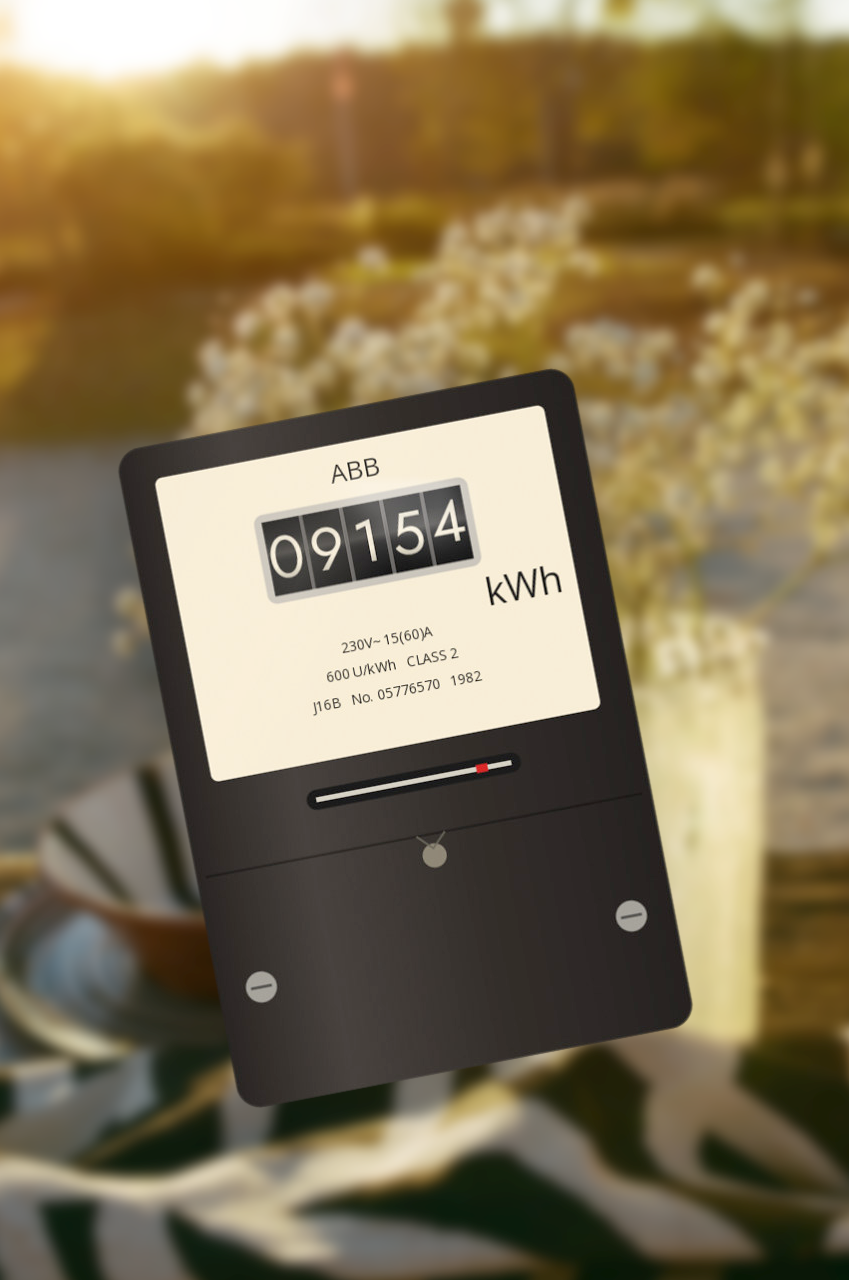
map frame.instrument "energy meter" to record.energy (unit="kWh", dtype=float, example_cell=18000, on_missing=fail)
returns 9154
